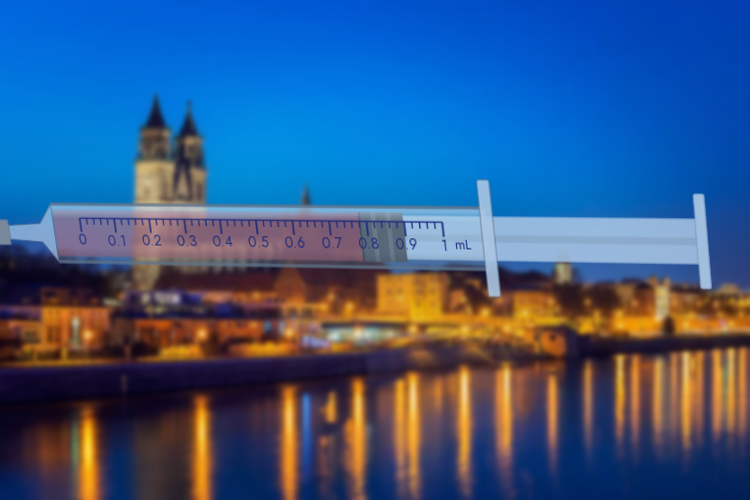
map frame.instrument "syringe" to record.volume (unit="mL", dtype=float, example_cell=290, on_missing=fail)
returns 0.78
